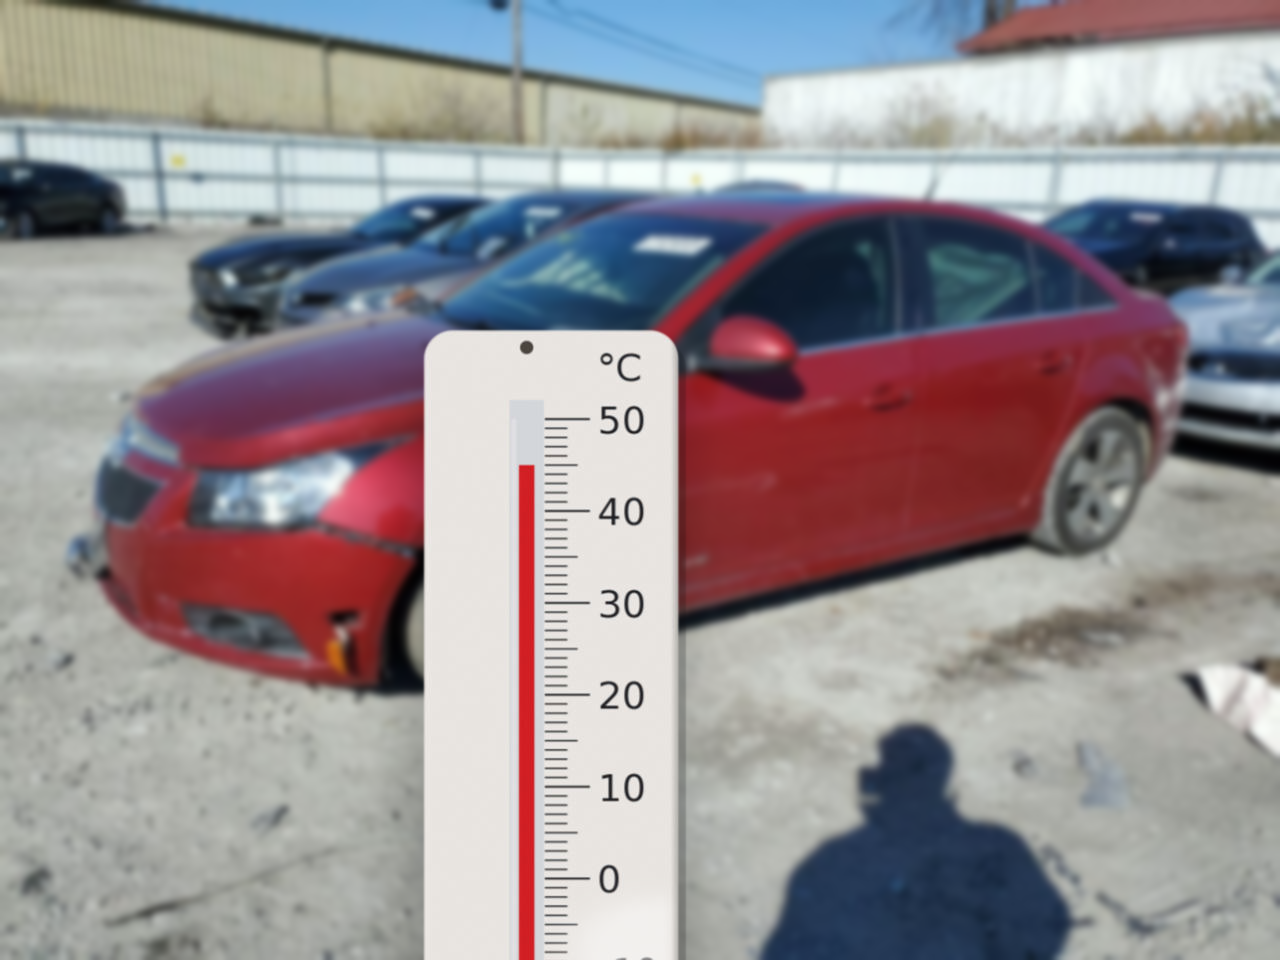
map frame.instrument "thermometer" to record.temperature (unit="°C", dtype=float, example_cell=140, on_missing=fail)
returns 45
